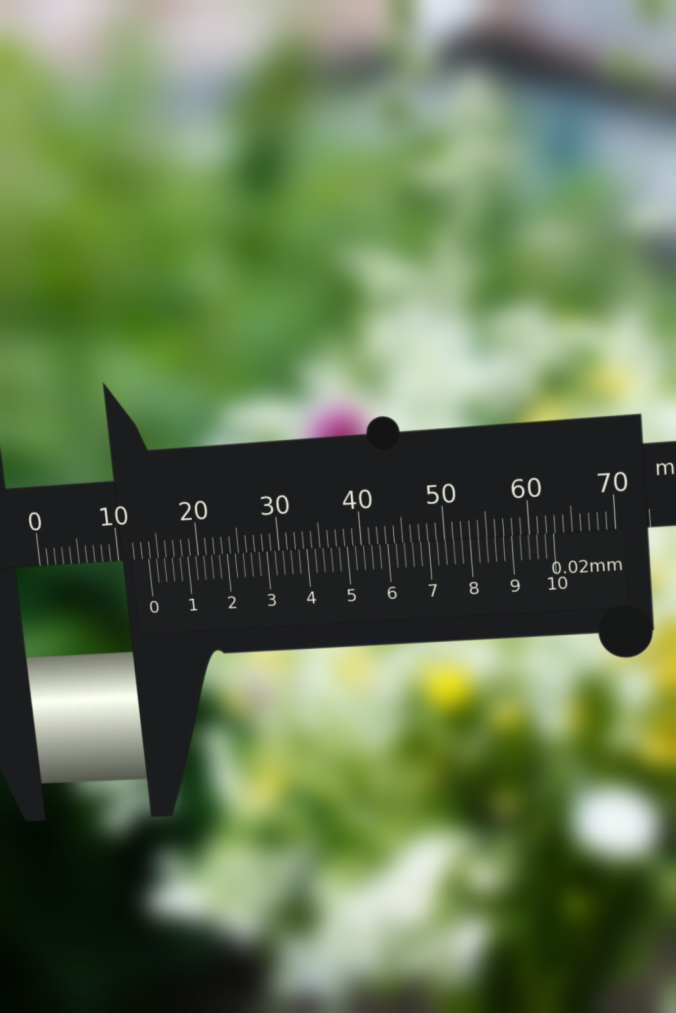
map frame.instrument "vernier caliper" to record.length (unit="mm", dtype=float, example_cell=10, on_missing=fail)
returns 13.8
